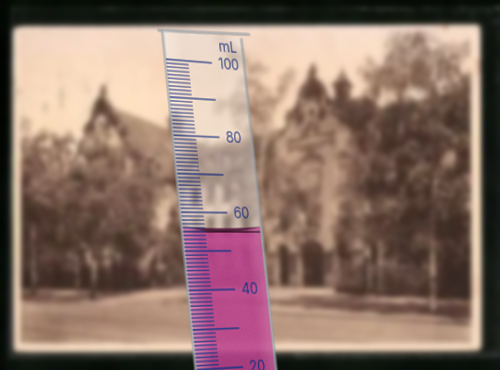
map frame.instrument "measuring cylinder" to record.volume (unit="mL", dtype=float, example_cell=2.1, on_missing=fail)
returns 55
